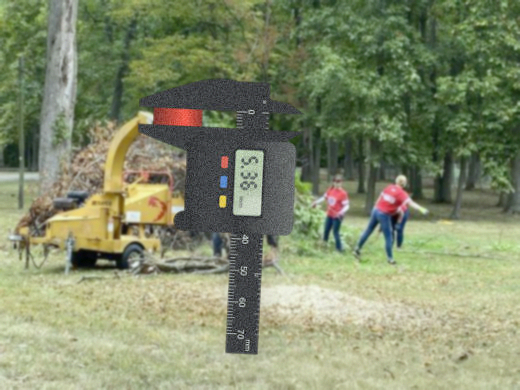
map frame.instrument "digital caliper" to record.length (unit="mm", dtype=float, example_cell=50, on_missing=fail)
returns 5.36
